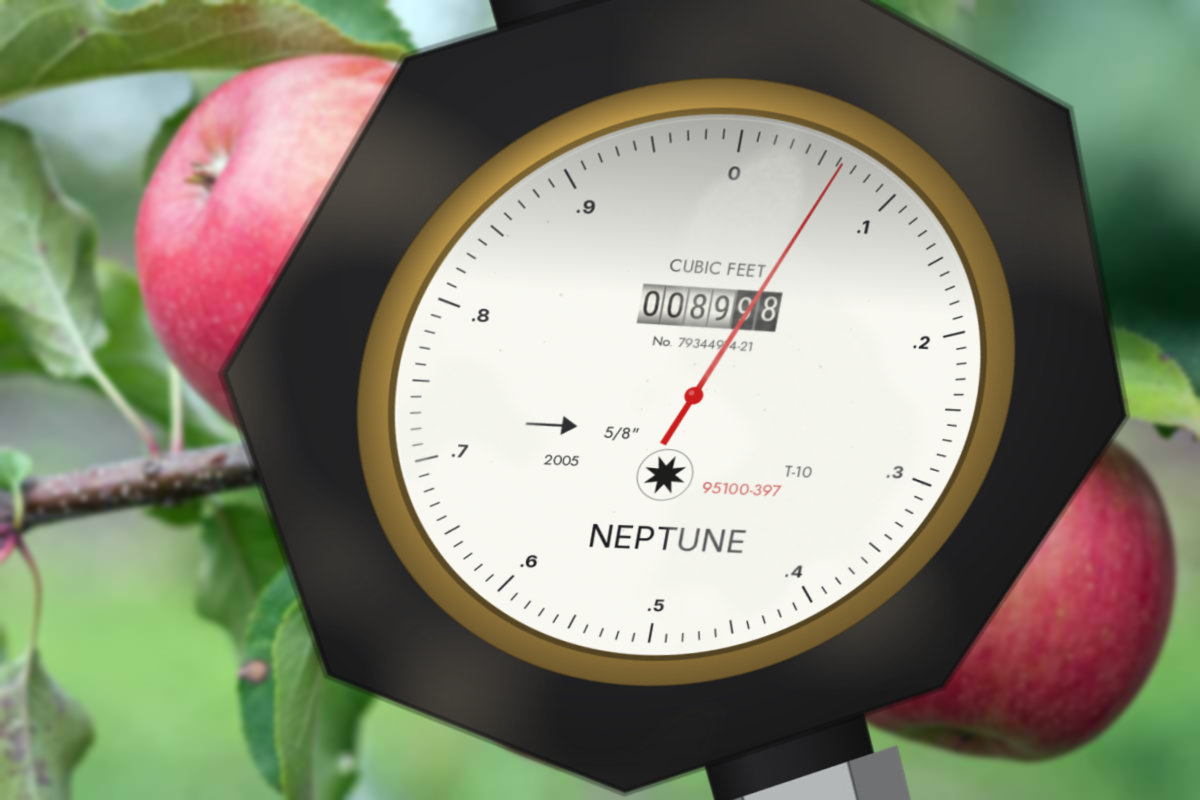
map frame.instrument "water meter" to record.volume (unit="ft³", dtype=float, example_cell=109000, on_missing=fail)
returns 8998.06
